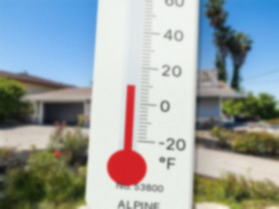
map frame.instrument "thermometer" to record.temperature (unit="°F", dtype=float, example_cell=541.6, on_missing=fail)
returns 10
